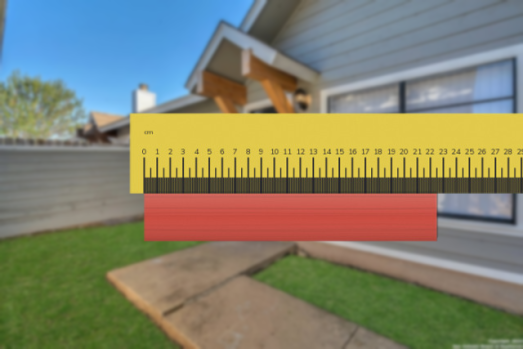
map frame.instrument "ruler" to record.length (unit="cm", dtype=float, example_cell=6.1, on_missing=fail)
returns 22.5
